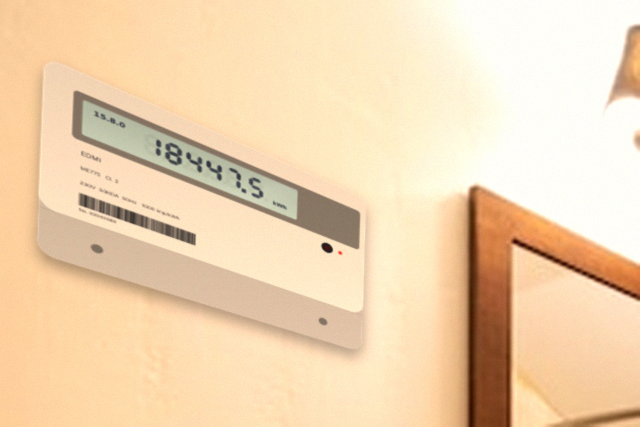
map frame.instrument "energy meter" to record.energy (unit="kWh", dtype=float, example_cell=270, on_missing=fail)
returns 18447.5
